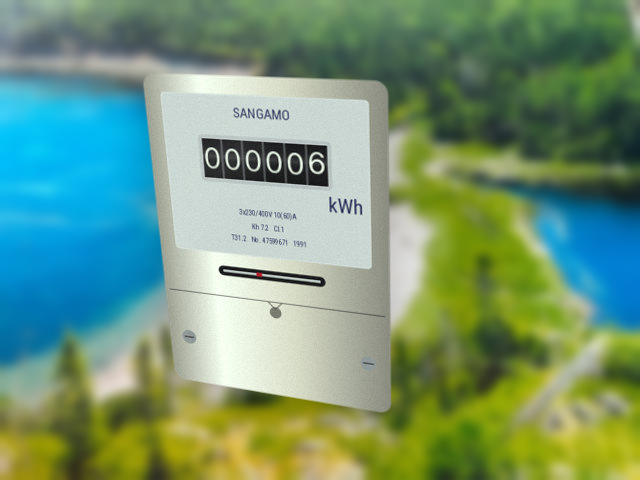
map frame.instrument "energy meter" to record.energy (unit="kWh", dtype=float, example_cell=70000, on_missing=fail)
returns 6
